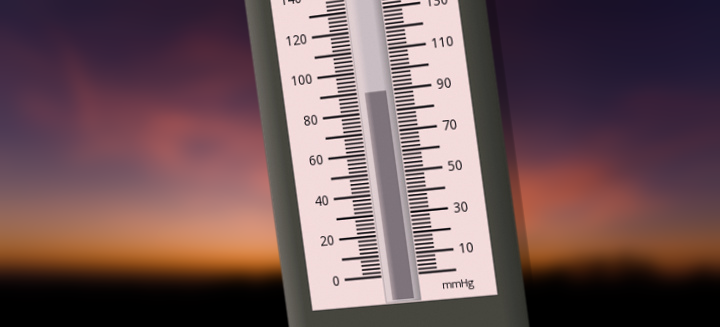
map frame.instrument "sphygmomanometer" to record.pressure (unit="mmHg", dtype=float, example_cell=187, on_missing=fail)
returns 90
